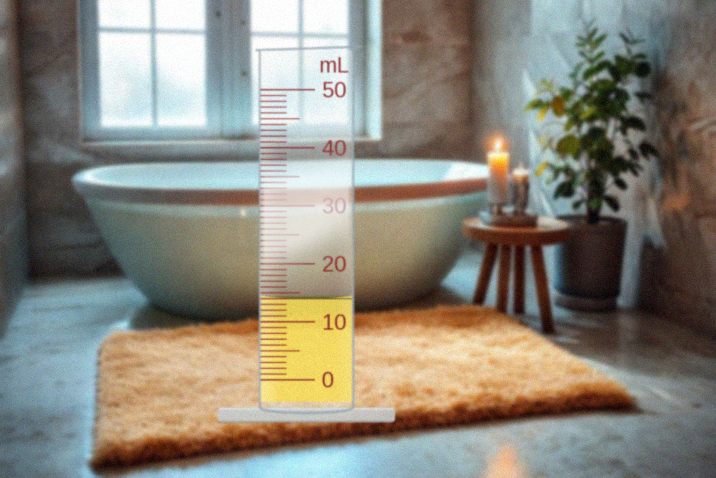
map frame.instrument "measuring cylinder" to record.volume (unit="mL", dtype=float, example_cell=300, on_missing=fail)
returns 14
